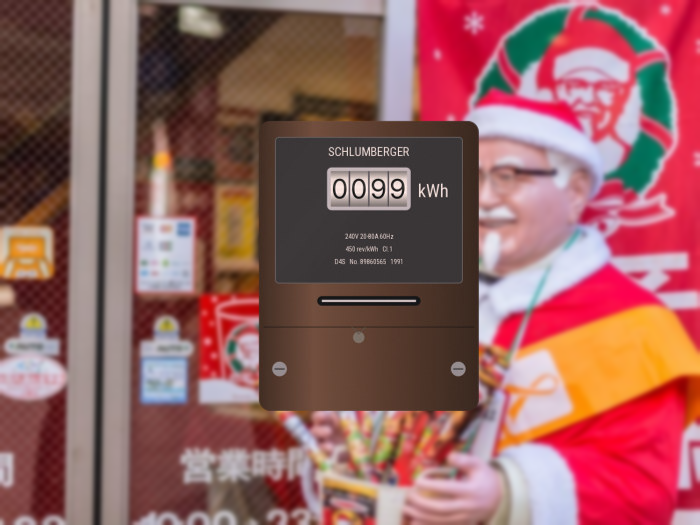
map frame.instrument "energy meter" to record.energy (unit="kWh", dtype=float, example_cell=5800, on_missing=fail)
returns 99
